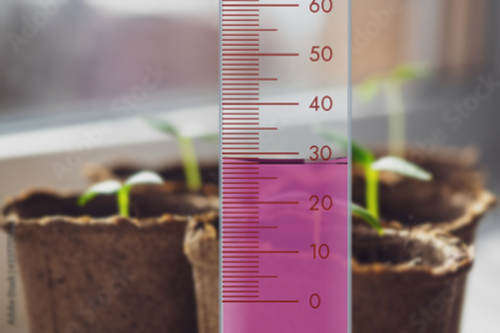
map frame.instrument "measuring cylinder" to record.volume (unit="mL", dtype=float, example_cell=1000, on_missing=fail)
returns 28
